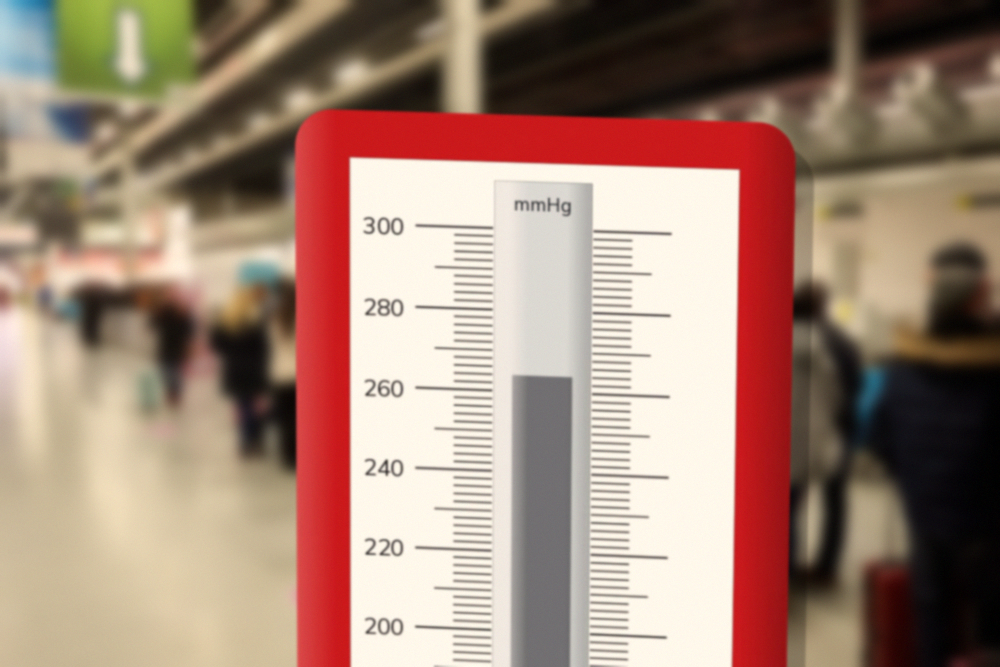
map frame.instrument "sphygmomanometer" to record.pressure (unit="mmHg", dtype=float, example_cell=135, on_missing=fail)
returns 264
